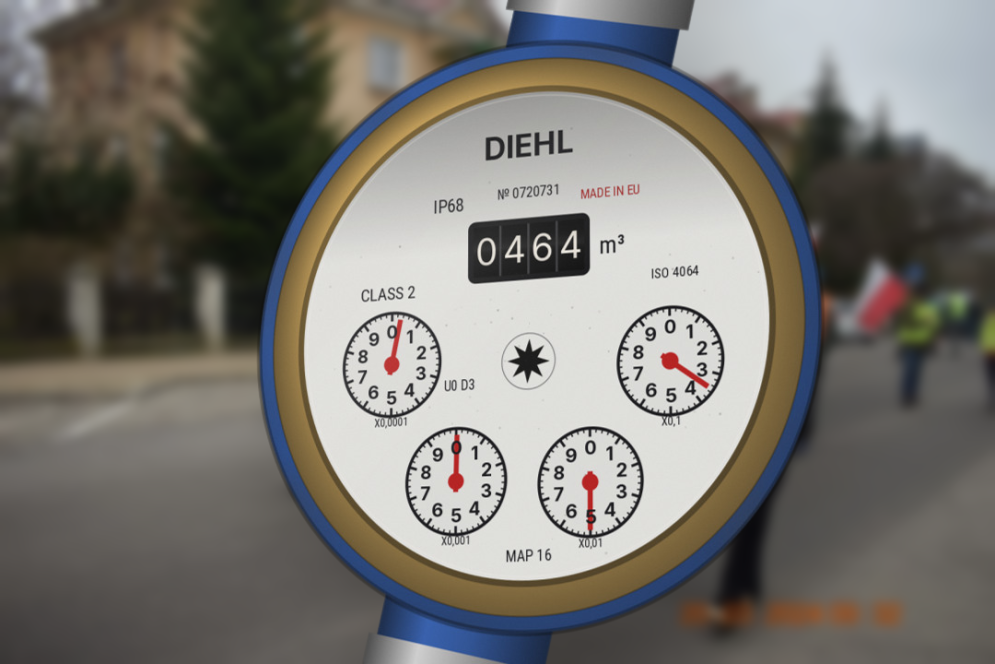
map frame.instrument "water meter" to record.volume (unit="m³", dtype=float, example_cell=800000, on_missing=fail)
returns 464.3500
